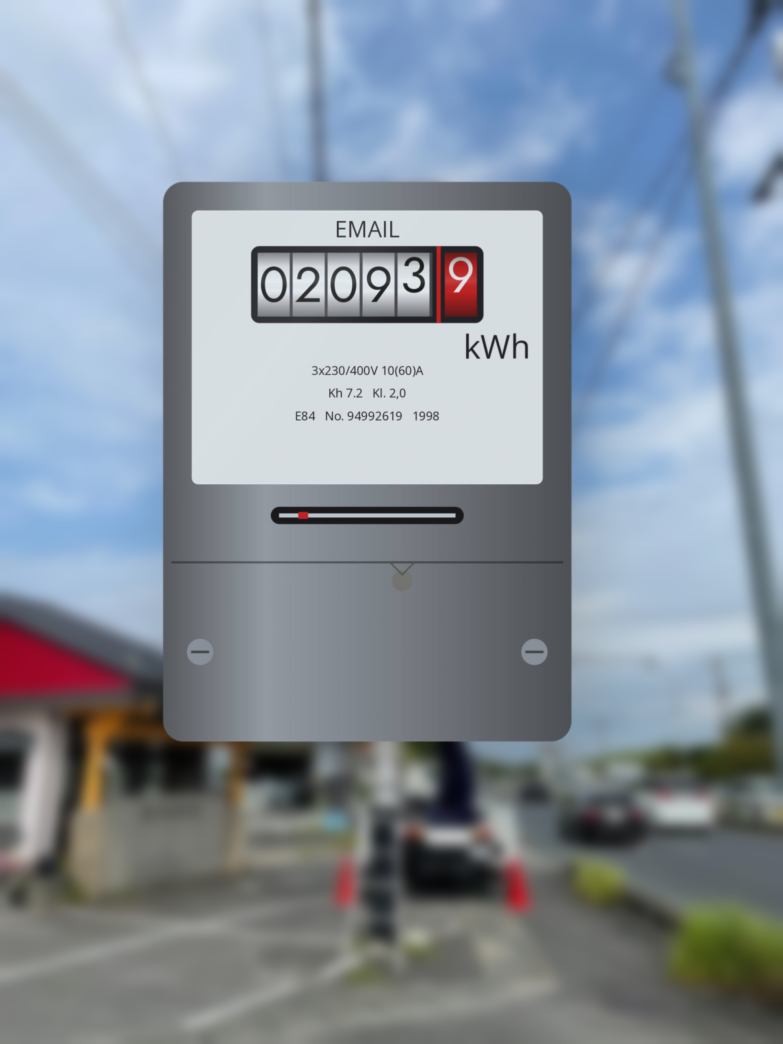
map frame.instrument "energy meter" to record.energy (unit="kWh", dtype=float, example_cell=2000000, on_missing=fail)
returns 2093.9
